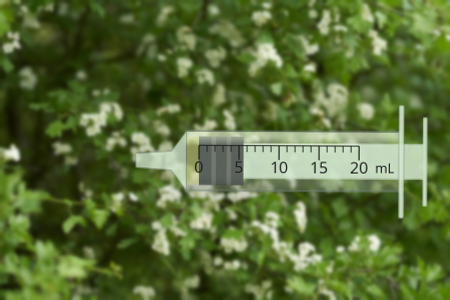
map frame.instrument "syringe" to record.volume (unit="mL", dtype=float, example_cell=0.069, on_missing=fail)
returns 0
